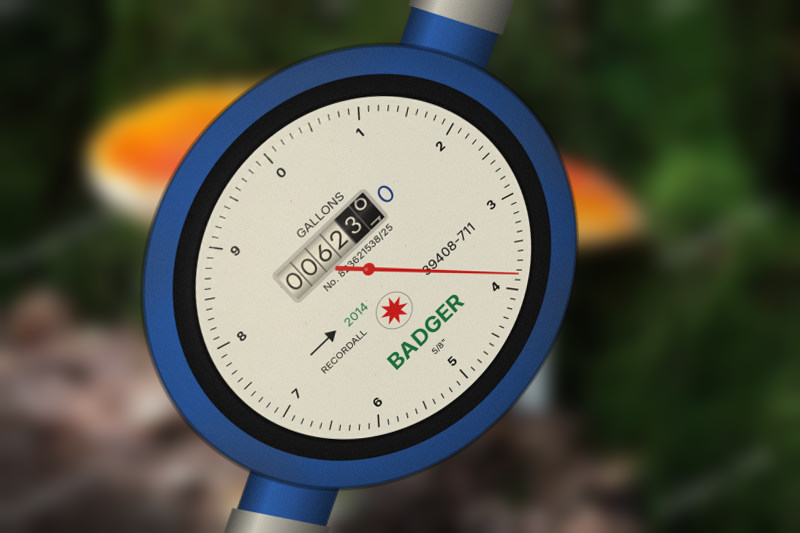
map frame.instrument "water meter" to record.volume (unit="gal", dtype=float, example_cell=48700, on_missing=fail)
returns 62363.8
